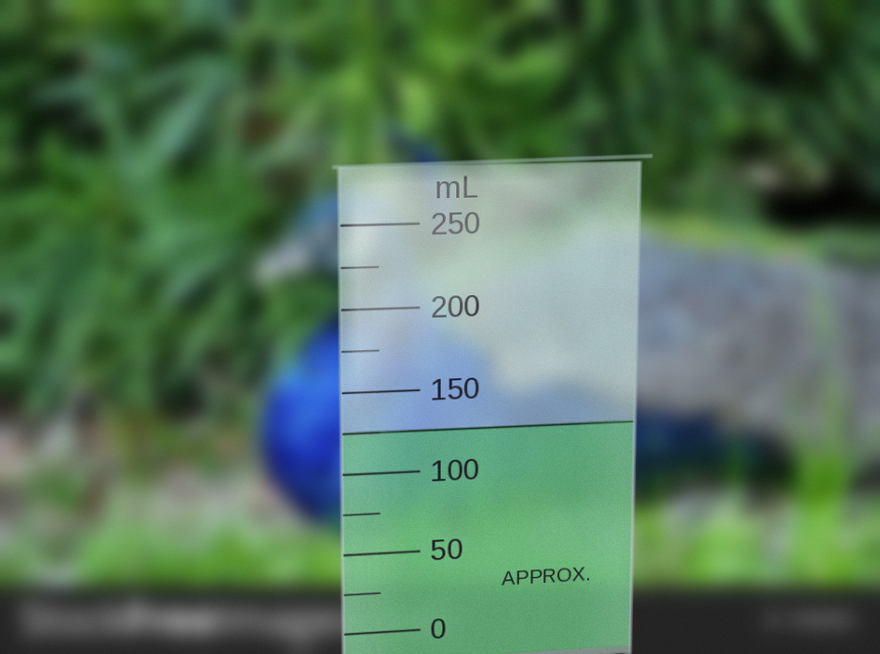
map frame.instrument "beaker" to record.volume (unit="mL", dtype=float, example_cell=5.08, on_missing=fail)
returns 125
